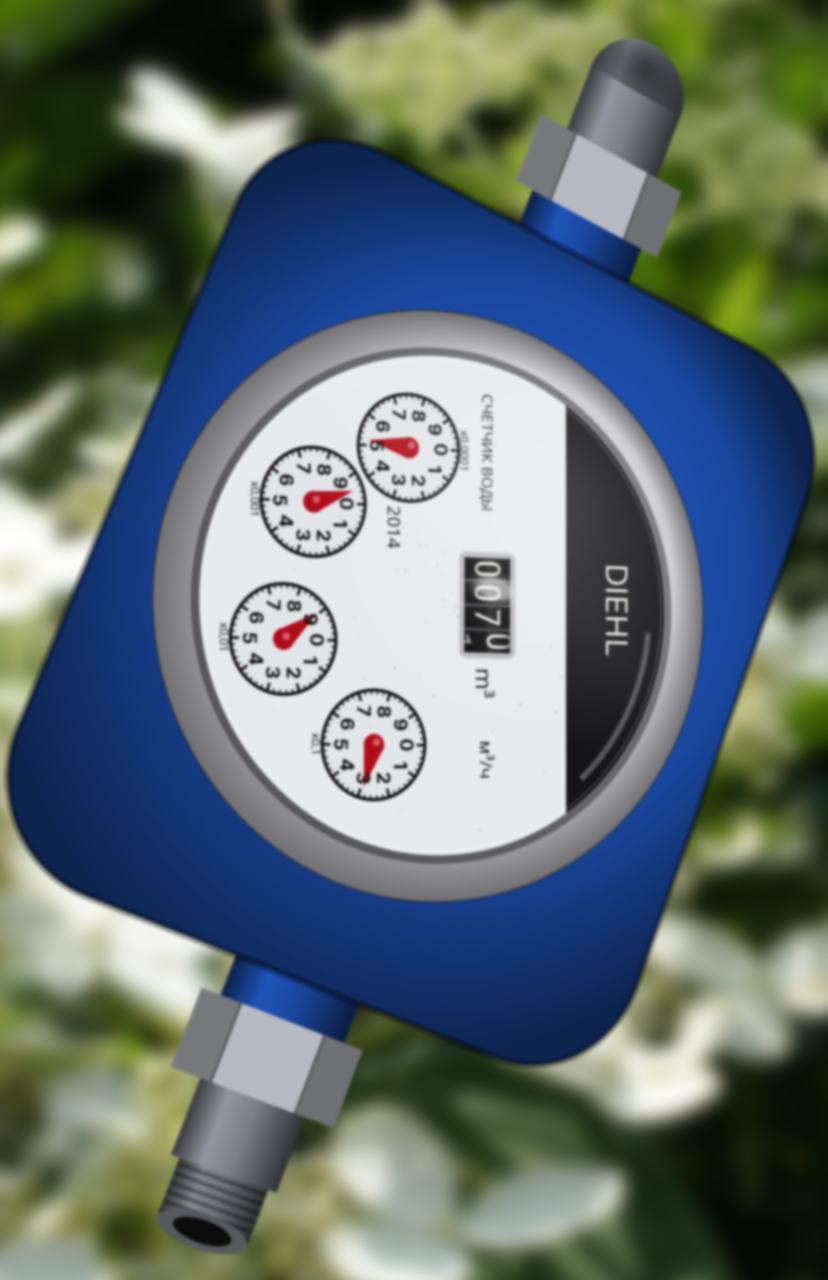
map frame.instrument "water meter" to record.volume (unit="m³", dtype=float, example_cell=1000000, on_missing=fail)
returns 70.2895
